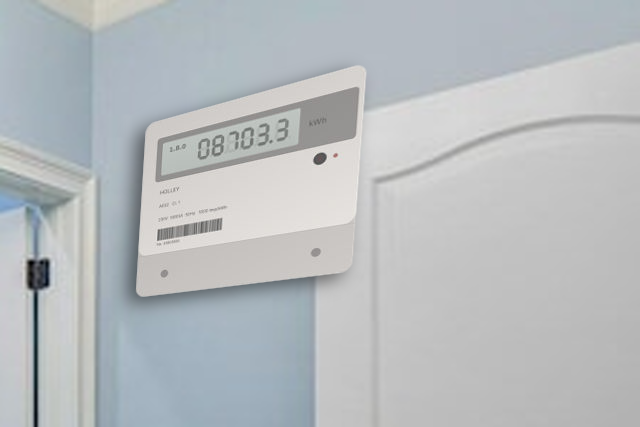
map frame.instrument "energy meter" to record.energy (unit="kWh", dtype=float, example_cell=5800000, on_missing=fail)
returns 8703.3
